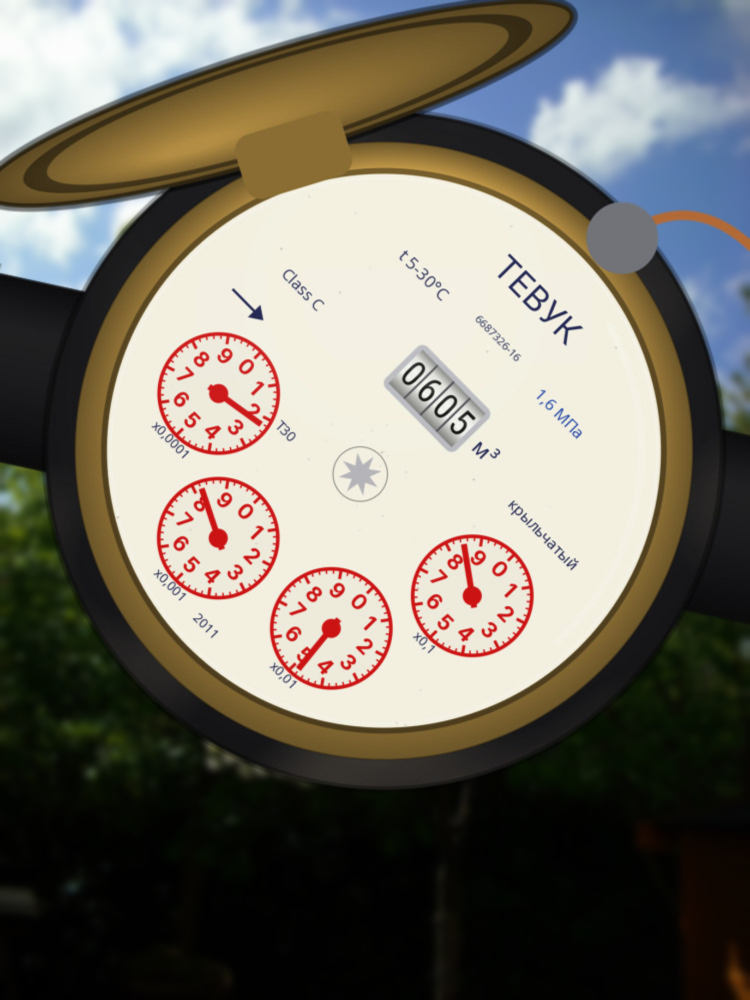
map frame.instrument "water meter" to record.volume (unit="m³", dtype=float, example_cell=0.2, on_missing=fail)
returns 605.8482
